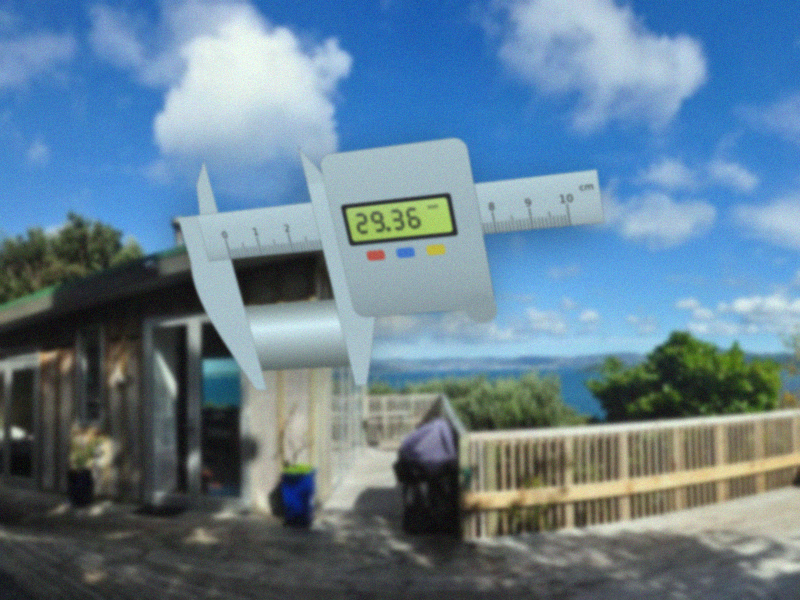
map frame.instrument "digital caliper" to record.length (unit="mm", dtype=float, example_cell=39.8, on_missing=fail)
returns 29.36
